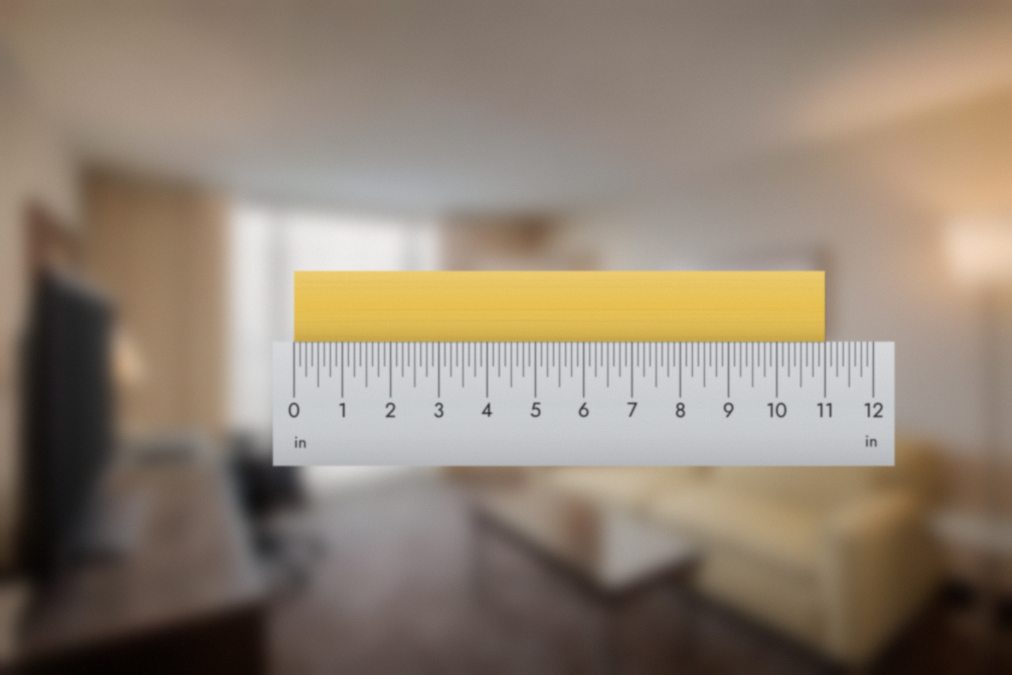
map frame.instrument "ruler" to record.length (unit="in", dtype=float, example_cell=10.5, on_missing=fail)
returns 11
